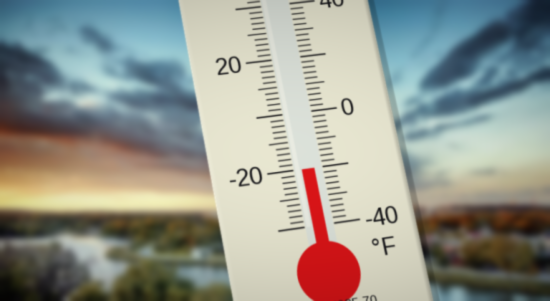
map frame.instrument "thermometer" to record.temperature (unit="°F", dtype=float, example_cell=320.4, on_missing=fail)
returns -20
